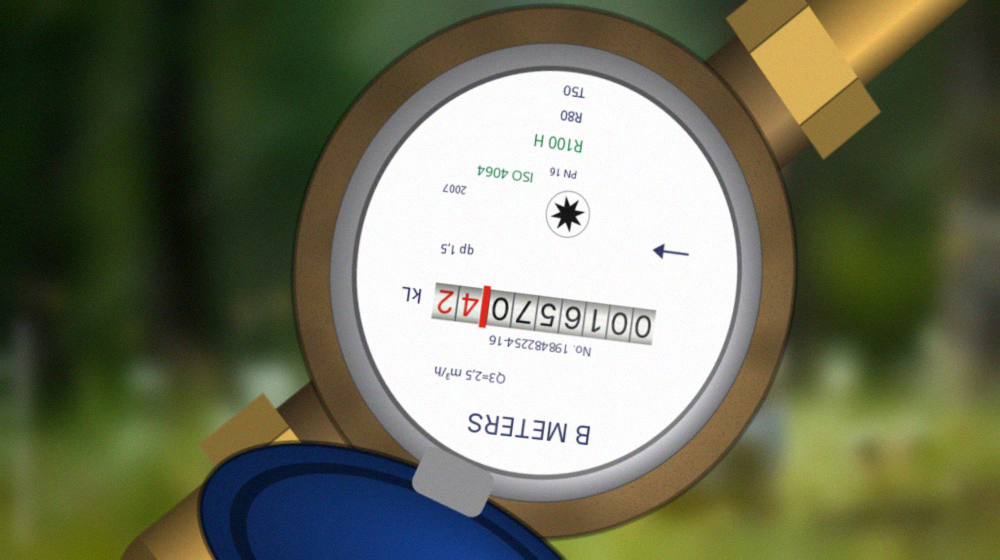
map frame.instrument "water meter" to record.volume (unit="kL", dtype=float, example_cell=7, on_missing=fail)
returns 16570.42
